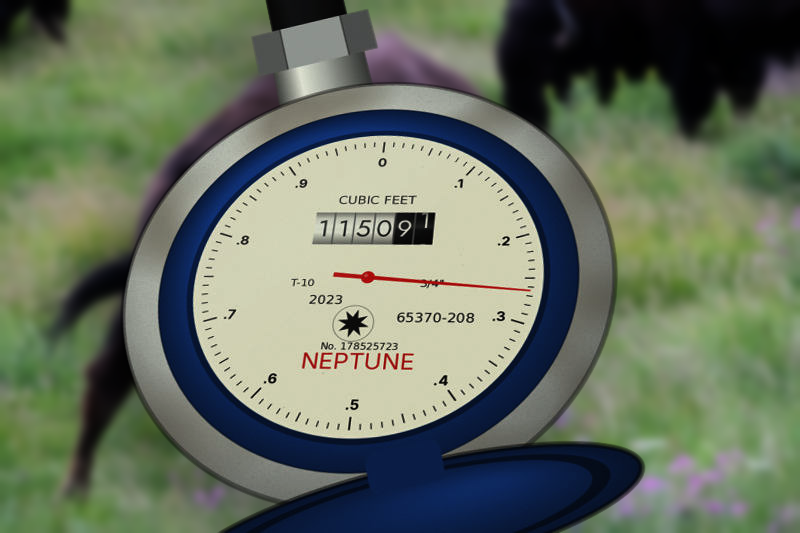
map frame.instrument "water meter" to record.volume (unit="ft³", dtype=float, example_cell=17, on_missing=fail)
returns 115091.26
